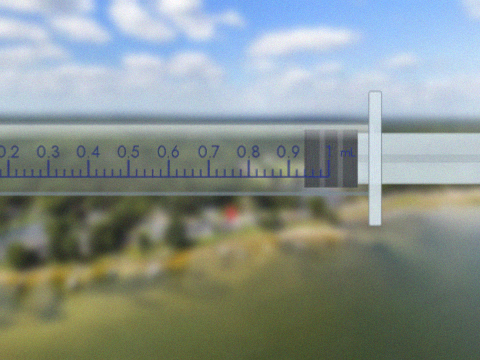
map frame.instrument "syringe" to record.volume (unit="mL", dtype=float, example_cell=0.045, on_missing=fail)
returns 0.94
